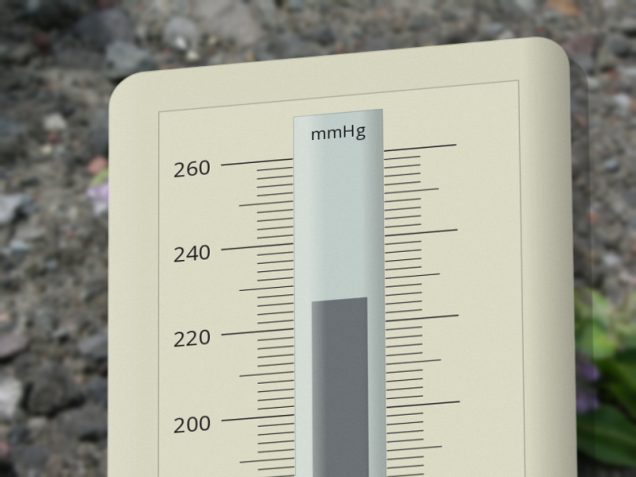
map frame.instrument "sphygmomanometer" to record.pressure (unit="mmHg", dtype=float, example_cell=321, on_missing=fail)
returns 226
